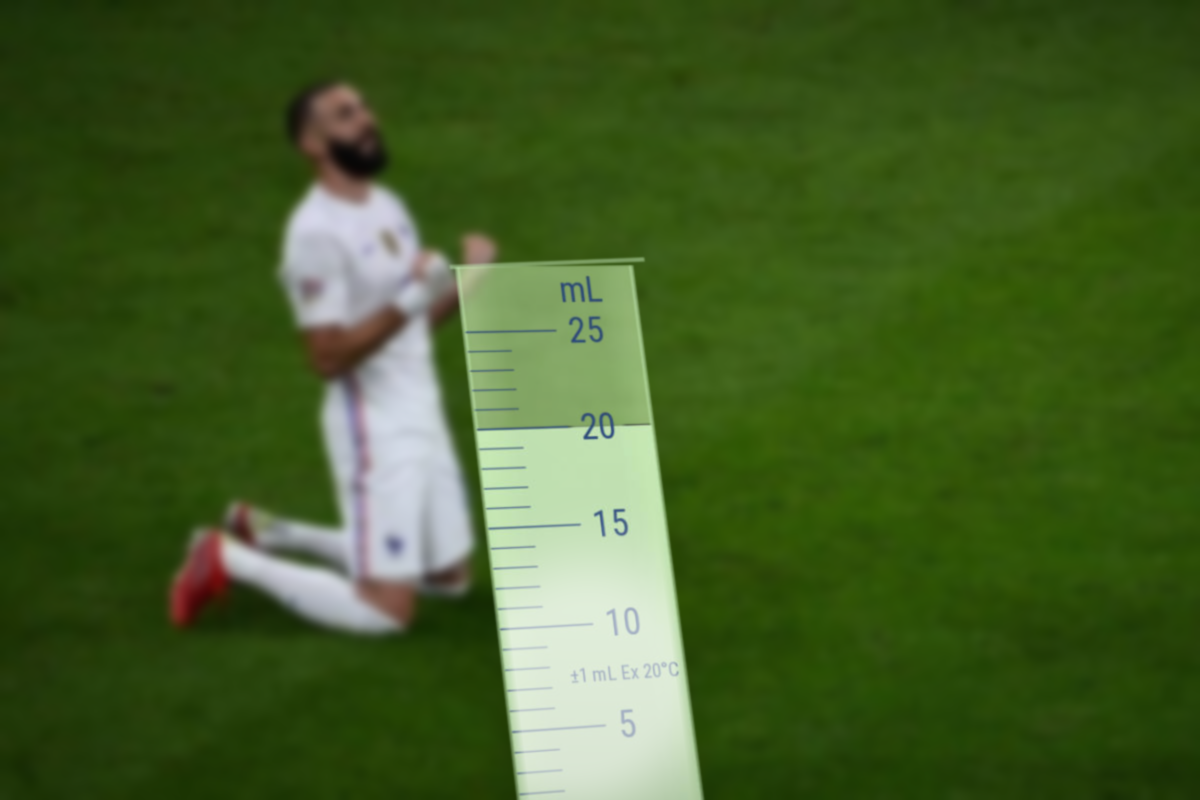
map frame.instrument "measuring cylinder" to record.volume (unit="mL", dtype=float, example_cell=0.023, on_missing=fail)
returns 20
